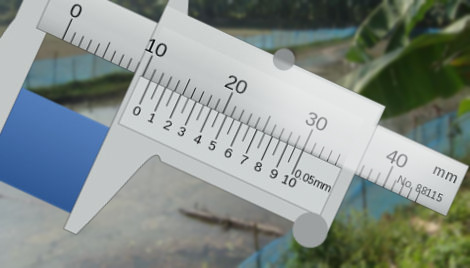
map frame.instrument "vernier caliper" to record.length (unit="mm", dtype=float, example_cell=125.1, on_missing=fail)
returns 11.0
